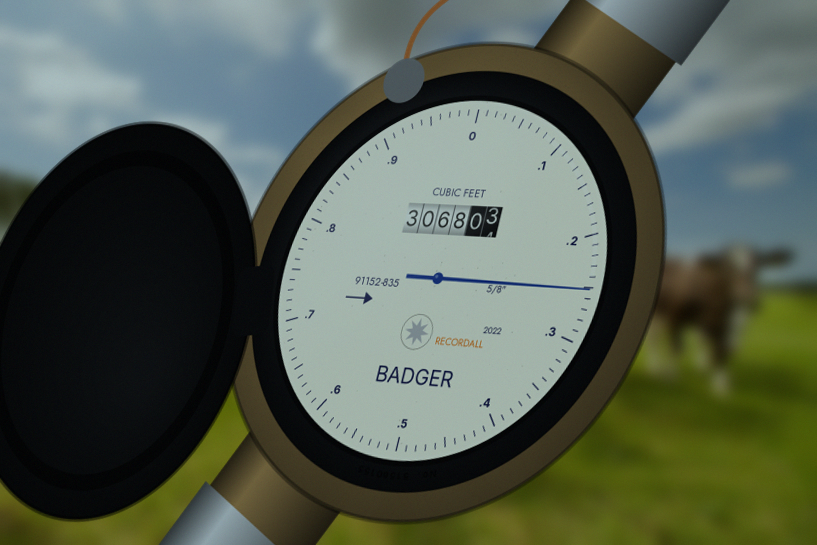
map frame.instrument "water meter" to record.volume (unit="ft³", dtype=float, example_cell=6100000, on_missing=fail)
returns 306803.25
